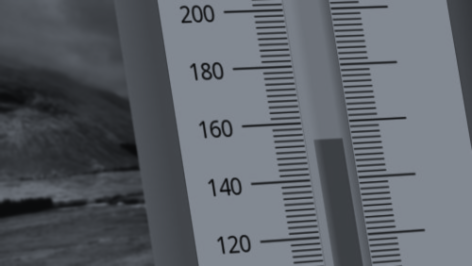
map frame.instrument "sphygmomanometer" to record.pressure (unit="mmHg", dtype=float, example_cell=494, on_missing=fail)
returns 154
